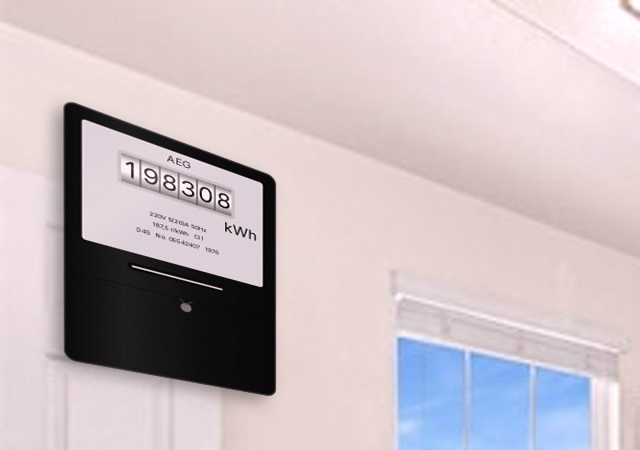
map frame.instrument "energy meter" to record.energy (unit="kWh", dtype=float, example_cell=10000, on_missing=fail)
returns 198308
